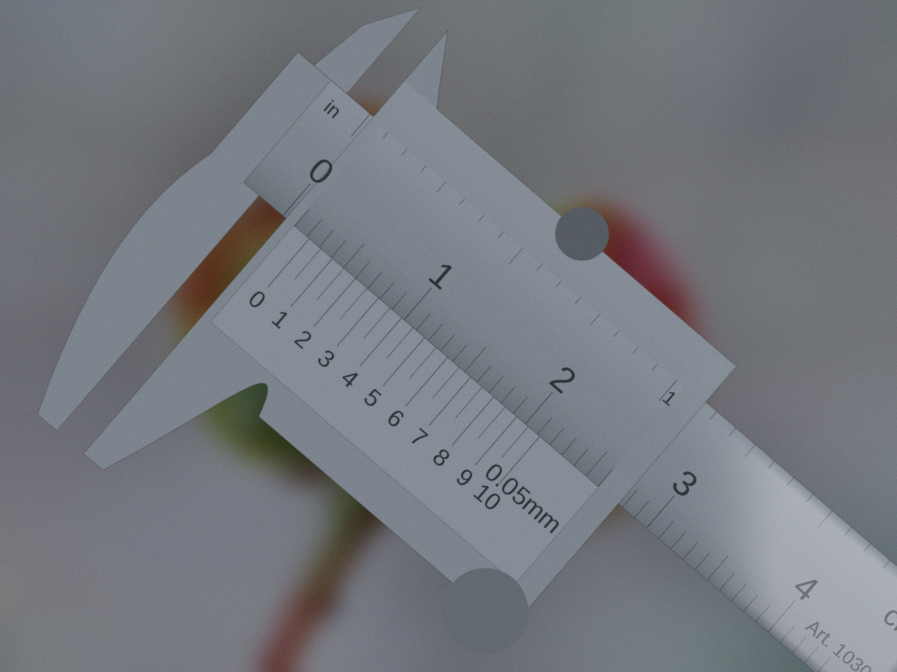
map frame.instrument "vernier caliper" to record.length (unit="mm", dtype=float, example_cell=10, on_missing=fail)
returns 2.2
